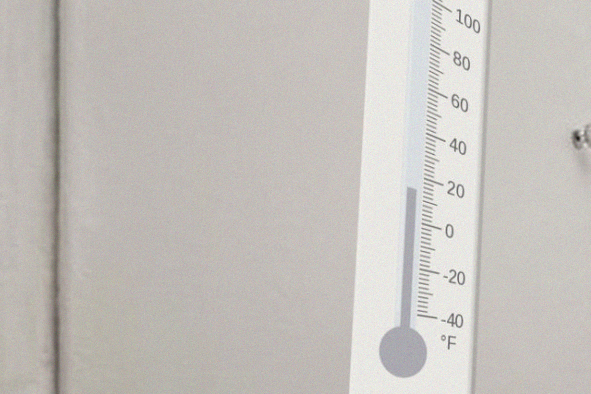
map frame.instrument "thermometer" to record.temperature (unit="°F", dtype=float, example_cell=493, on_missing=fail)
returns 14
